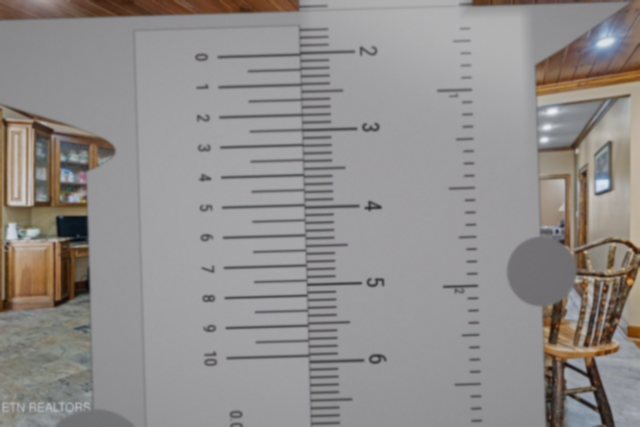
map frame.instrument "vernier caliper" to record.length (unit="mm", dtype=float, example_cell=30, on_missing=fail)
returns 20.2
